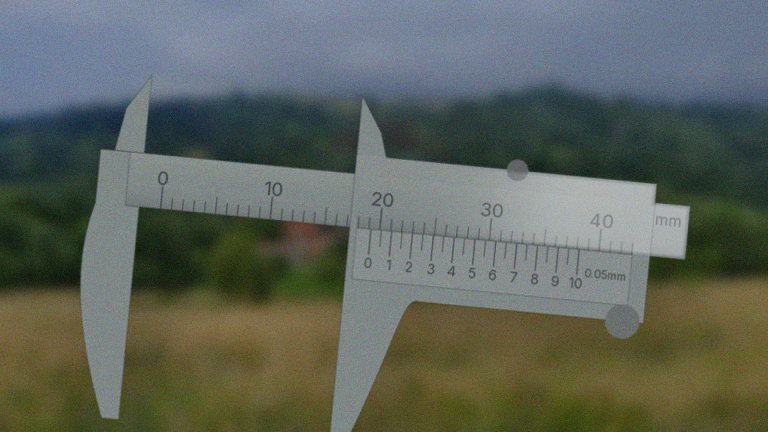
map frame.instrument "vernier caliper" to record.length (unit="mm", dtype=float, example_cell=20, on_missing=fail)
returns 19.2
